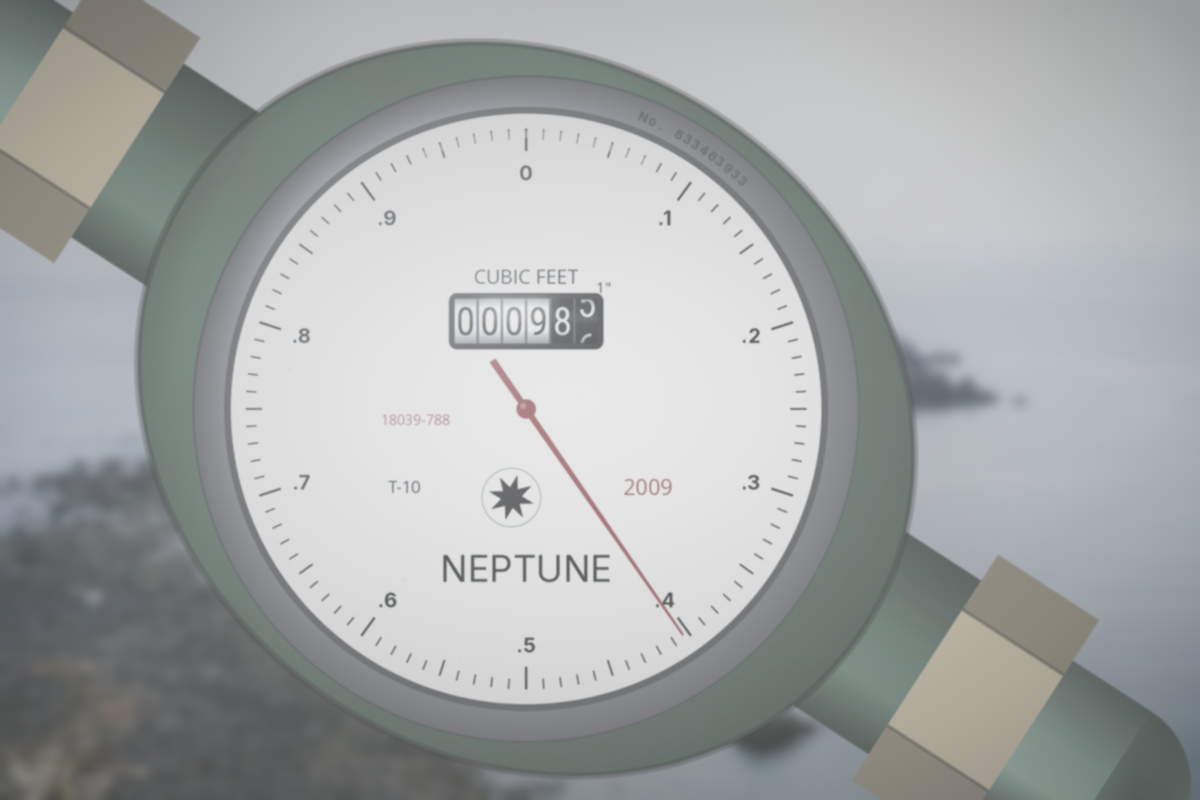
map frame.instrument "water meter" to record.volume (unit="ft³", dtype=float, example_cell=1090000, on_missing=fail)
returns 985.40
